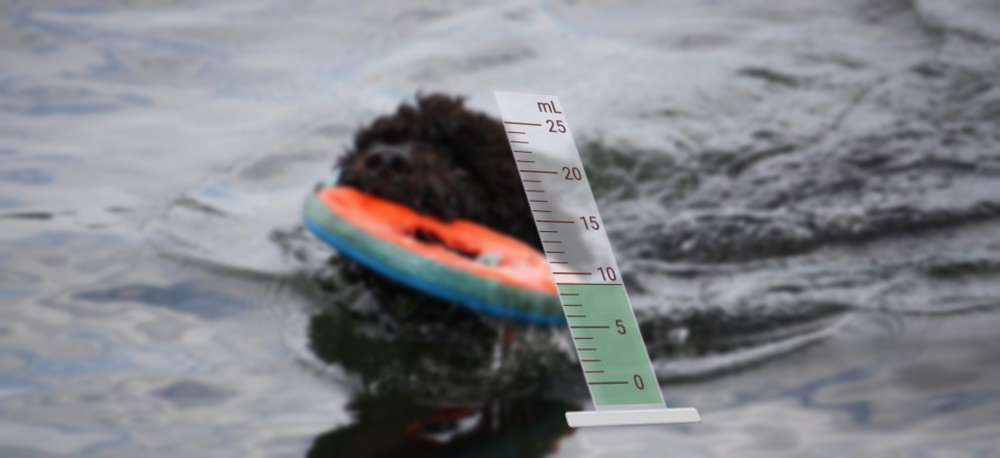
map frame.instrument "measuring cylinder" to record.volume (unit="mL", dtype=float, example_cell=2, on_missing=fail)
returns 9
